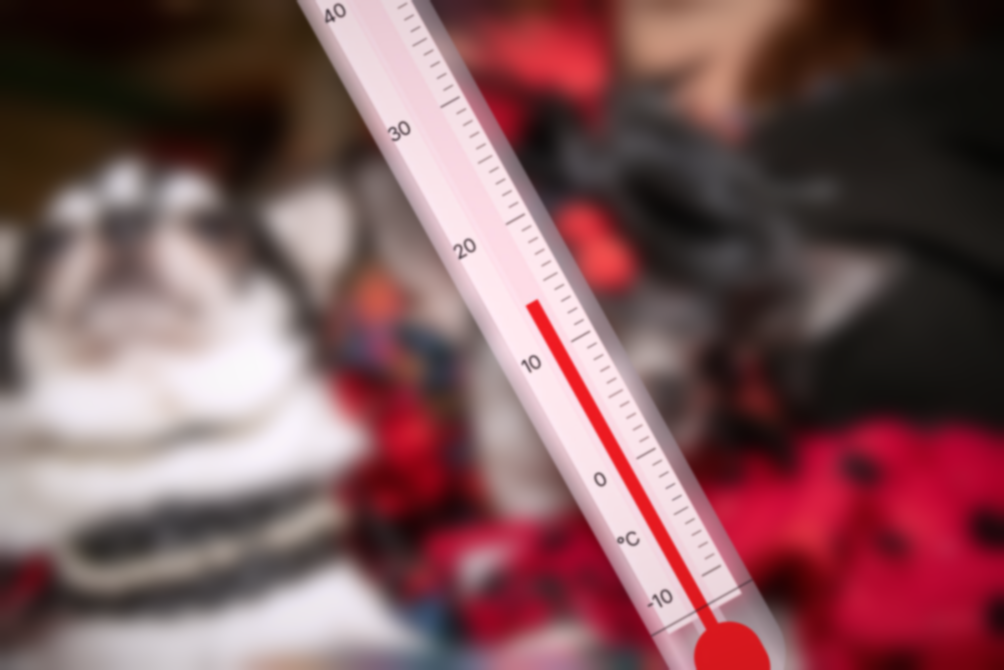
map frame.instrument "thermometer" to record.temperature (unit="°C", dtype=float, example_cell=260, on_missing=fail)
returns 14
